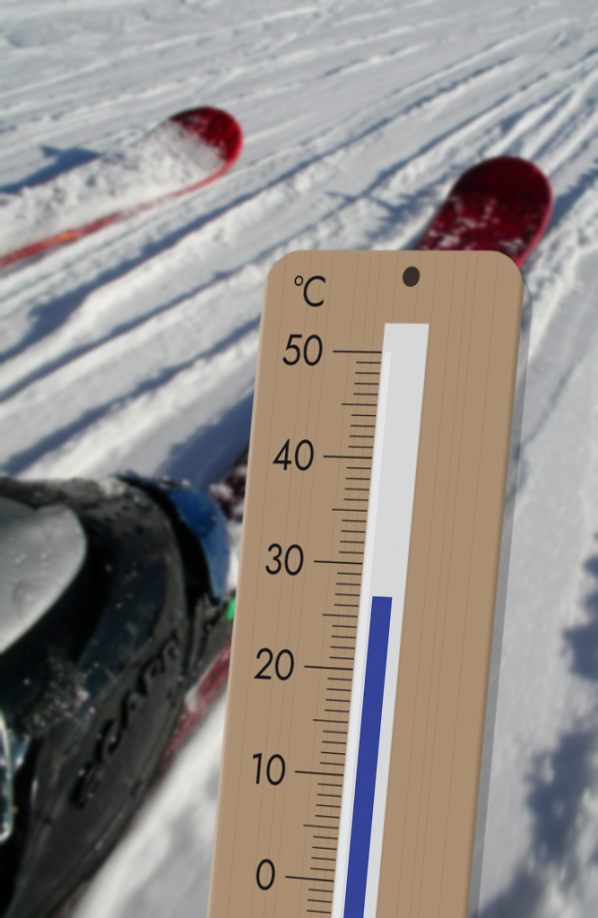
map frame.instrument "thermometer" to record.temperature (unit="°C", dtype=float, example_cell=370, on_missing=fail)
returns 27
